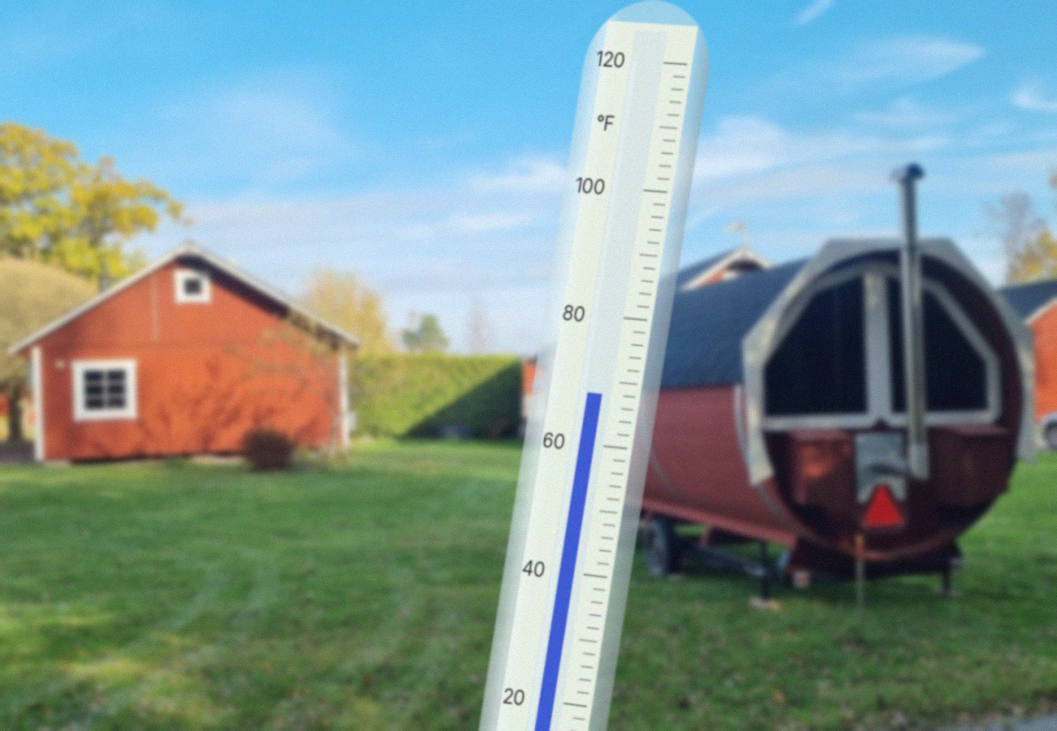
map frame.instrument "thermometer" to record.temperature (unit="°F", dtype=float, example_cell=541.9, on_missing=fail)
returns 68
